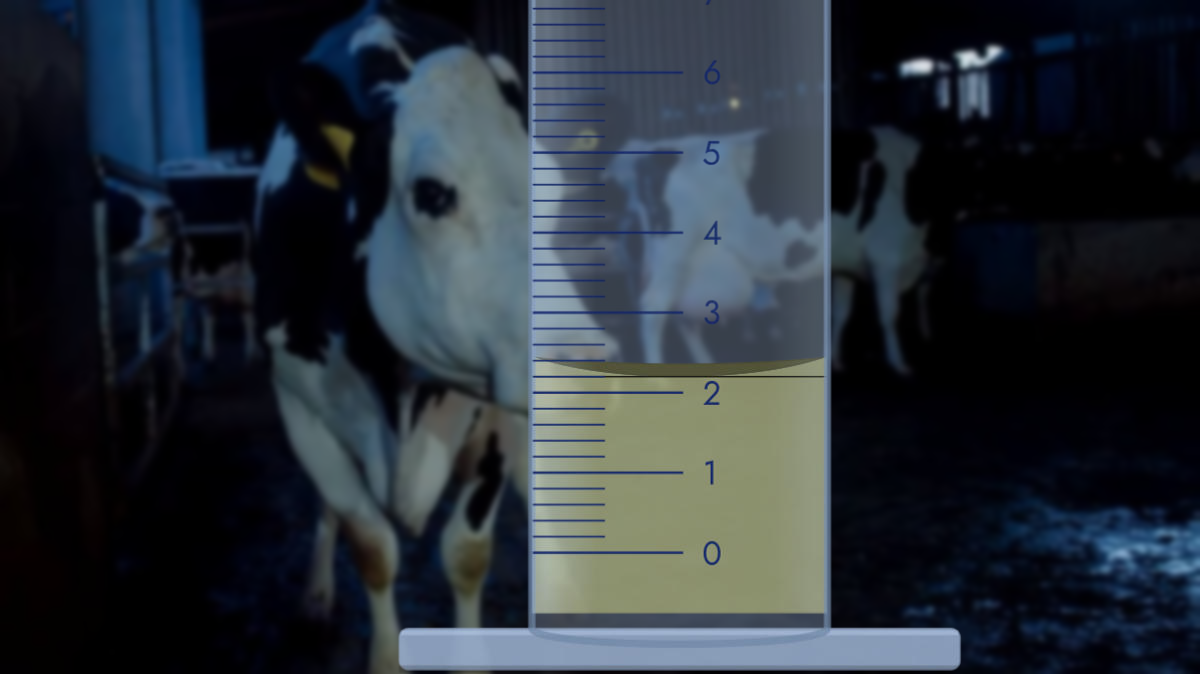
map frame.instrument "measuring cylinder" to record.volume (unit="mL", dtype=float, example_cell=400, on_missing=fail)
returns 2.2
